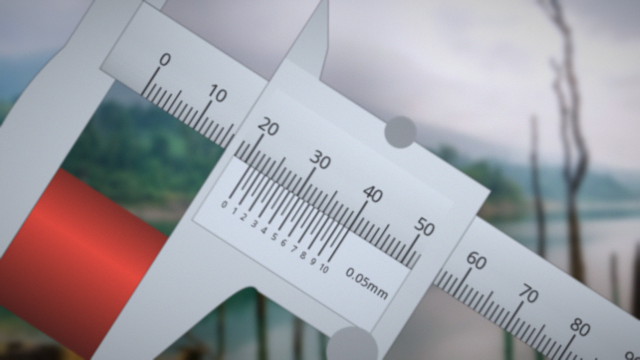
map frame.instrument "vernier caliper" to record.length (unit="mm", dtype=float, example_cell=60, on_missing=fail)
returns 21.0
